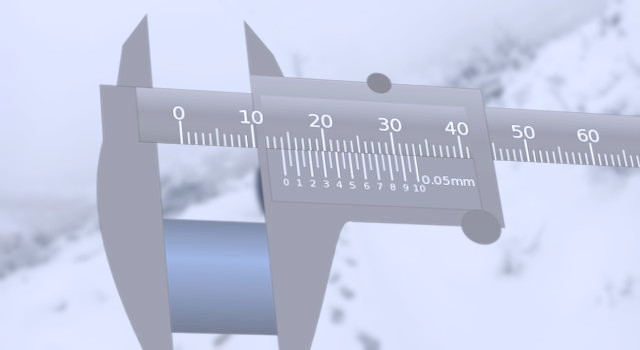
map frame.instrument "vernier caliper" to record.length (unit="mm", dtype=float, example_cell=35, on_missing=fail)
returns 14.0
